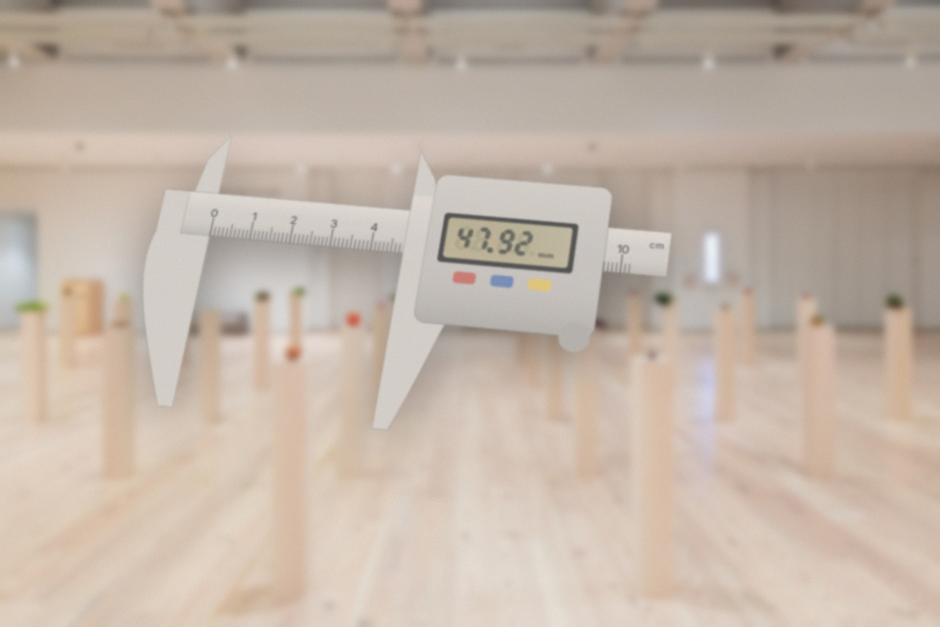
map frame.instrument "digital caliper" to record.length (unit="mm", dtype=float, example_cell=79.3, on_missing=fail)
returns 47.92
